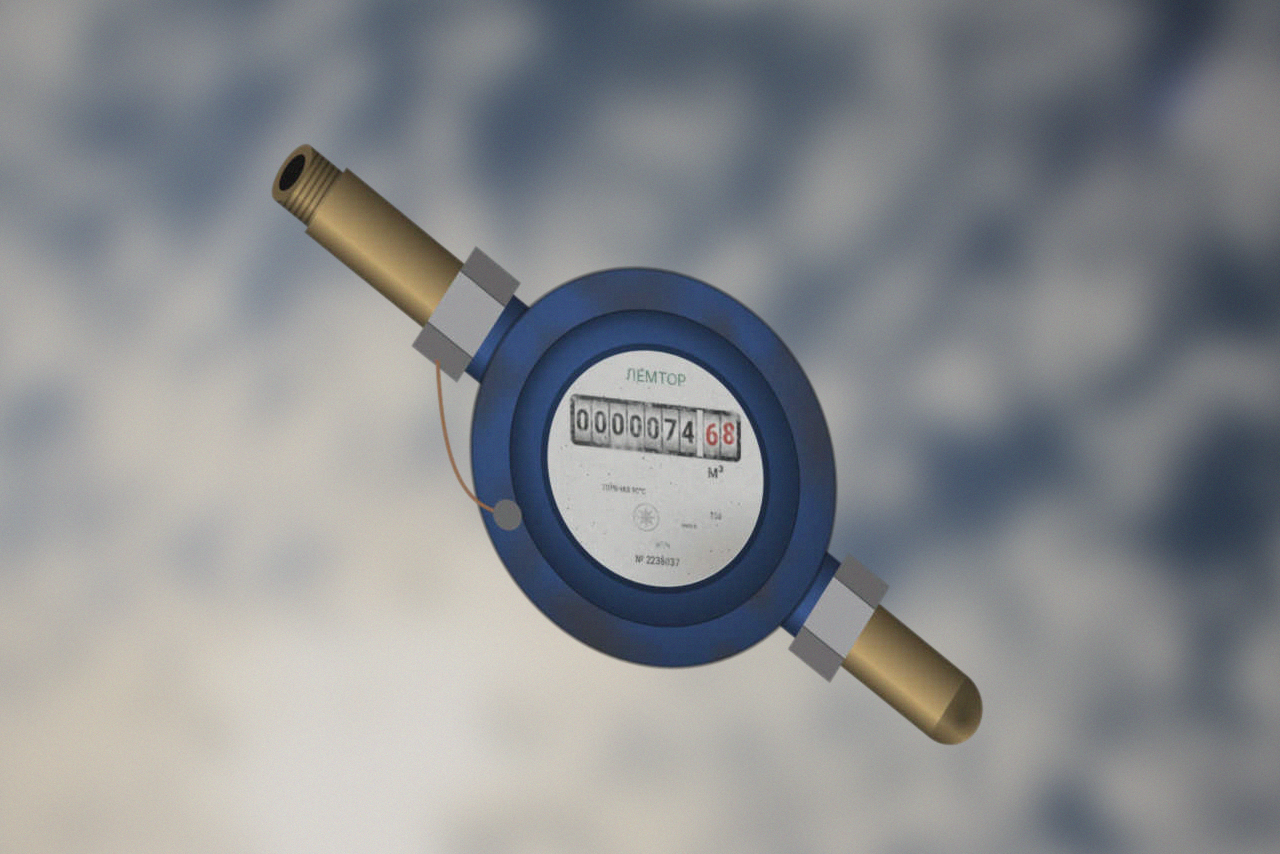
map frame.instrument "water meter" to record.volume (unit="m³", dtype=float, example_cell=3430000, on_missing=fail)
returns 74.68
